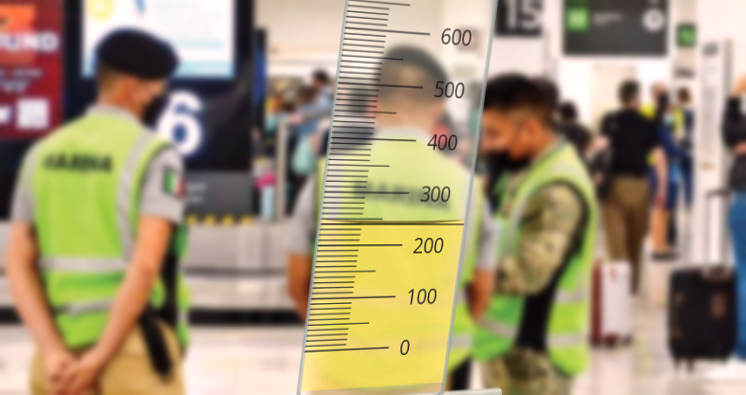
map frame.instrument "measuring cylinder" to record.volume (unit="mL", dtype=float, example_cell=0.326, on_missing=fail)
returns 240
